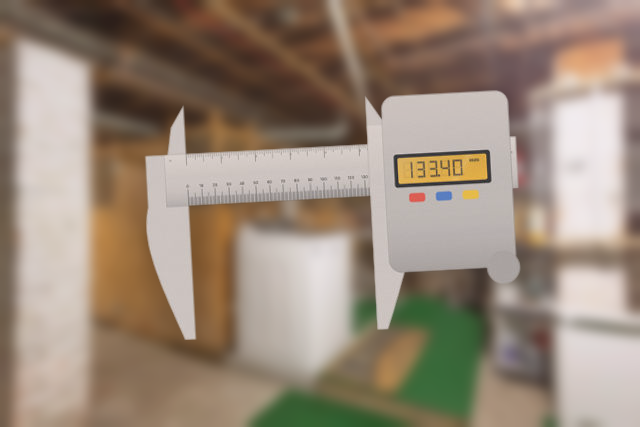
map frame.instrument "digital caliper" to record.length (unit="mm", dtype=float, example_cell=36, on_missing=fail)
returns 133.40
